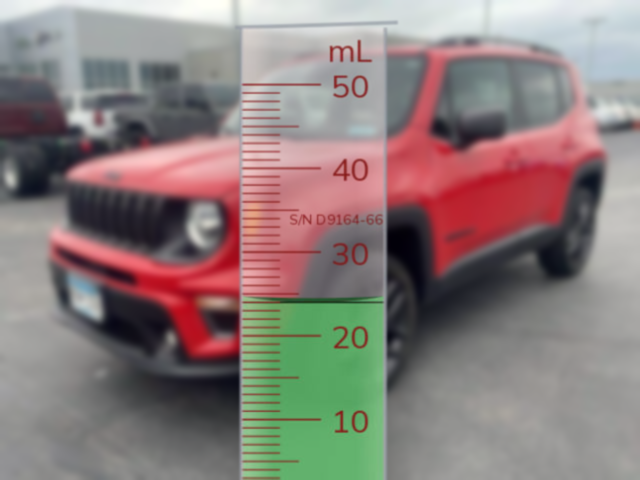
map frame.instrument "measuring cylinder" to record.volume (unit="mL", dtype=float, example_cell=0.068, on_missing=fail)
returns 24
